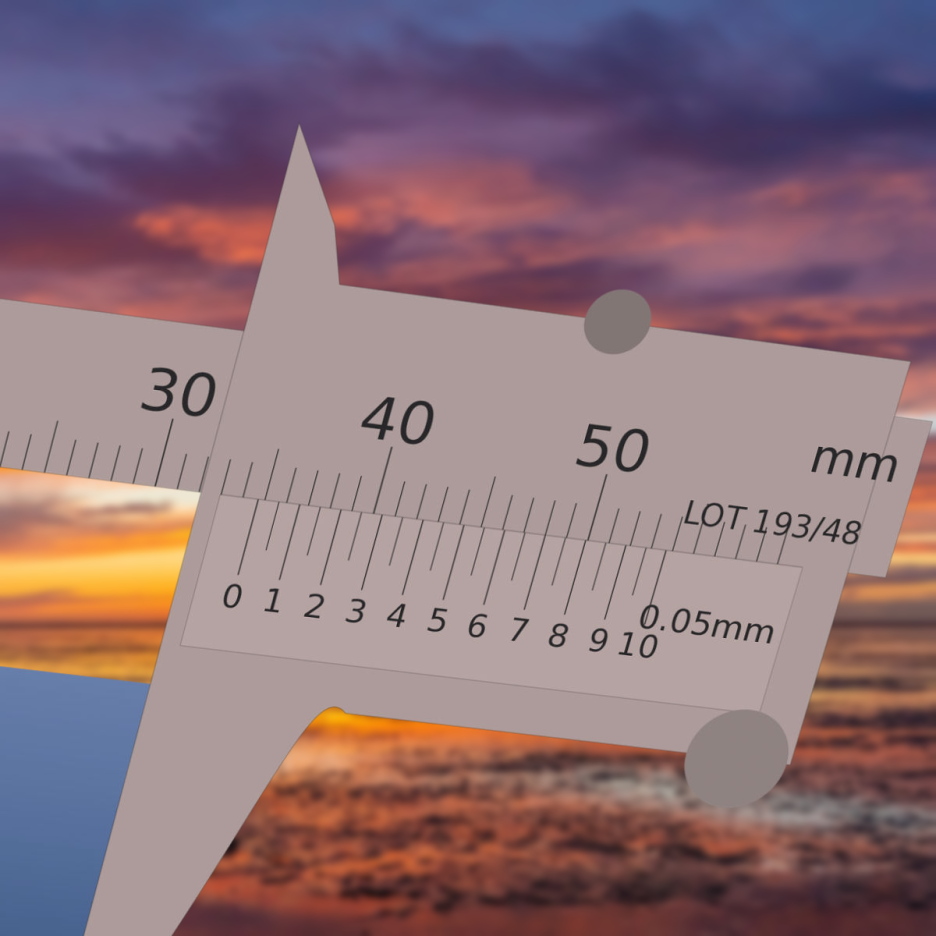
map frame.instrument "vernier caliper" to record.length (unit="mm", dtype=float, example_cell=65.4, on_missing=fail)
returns 34.70
